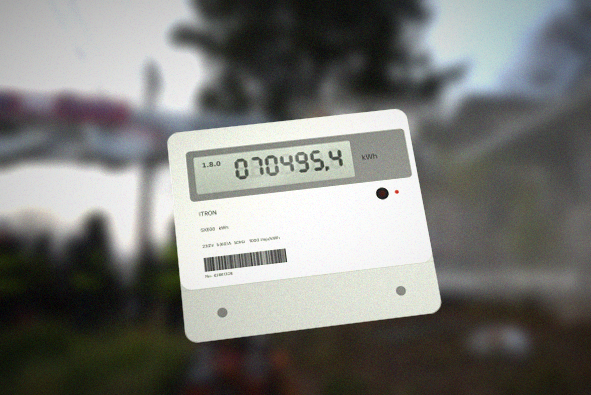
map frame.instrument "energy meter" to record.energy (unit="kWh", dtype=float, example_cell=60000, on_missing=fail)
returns 70495.4
